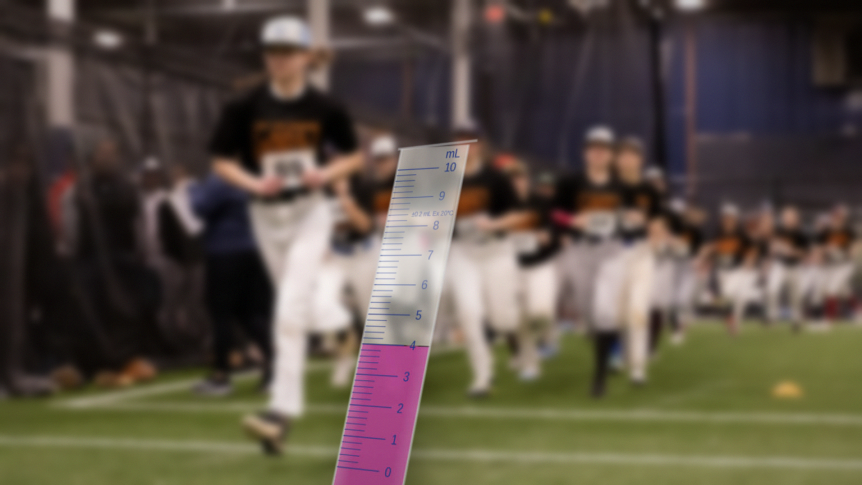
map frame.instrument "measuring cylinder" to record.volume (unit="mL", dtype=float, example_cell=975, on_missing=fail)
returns 4
